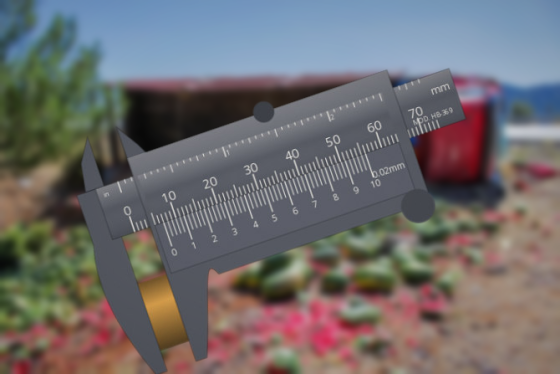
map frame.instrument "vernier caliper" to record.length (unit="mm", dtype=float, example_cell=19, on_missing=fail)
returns 7.0
